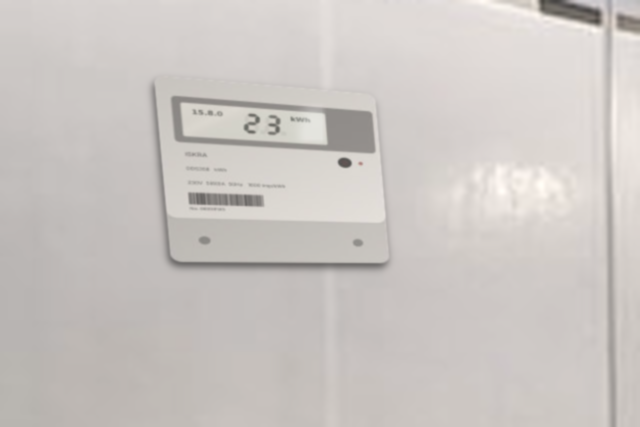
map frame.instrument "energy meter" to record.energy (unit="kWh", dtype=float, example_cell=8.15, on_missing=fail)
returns 23
